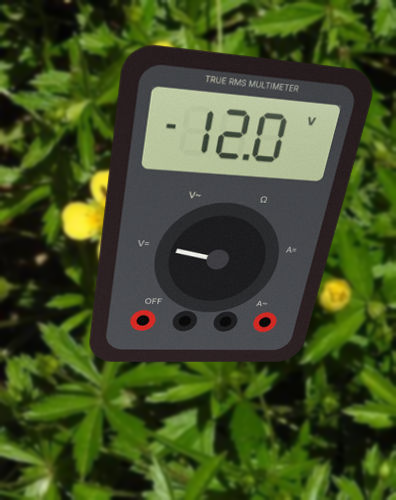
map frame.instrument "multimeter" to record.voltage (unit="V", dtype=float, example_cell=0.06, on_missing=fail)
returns -12.0
